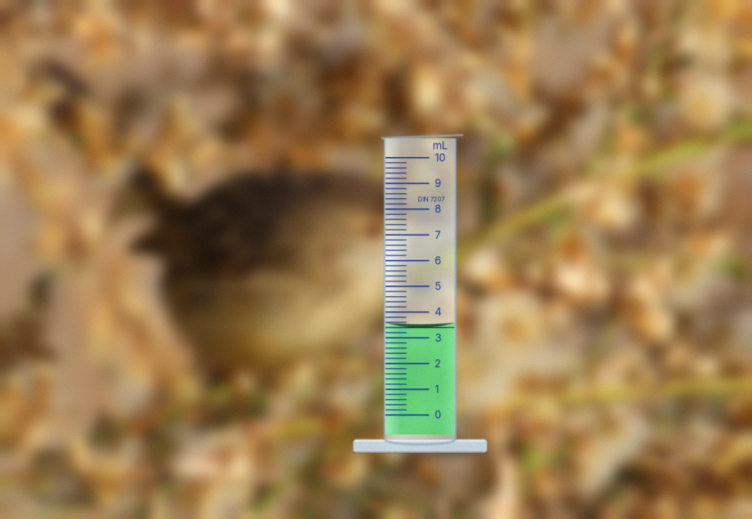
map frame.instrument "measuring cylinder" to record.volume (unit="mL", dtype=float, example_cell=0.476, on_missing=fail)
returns 3.4
